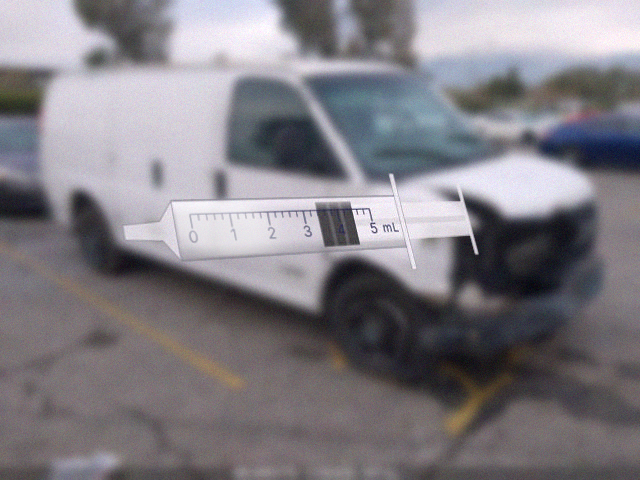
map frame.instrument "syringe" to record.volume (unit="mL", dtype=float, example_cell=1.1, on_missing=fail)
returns 3.4
